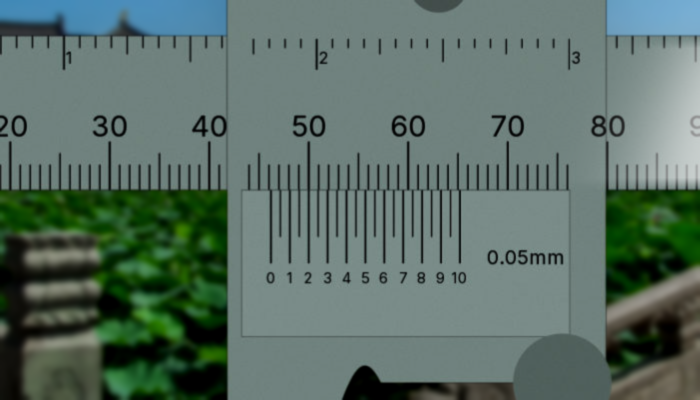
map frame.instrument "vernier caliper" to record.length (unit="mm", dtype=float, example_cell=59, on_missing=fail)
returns 46.2
